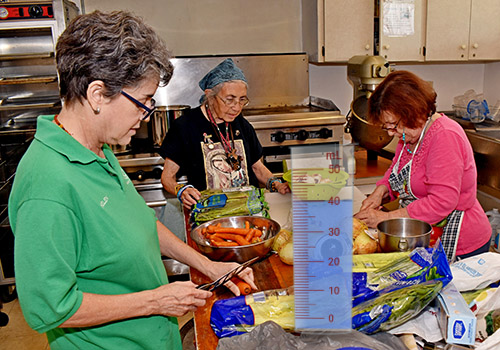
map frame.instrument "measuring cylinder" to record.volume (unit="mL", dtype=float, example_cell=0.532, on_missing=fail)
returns 40
